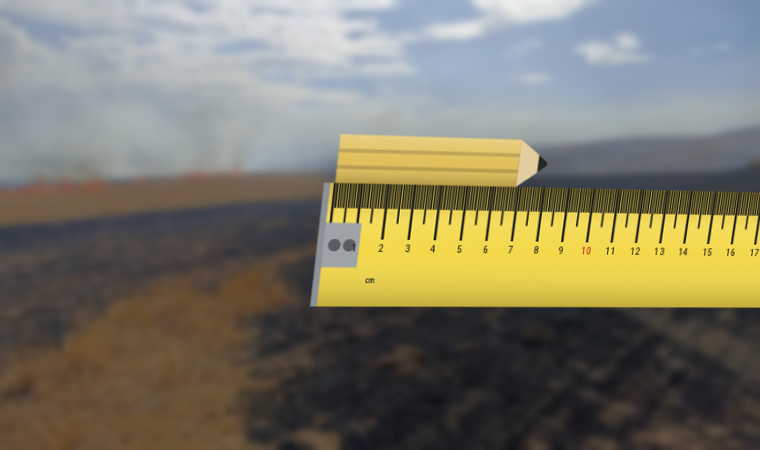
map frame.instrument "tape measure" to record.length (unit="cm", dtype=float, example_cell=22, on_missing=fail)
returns 8
